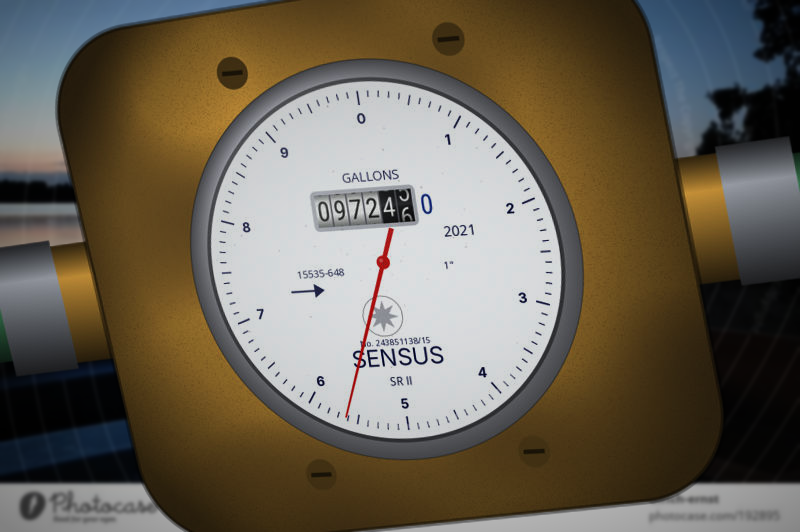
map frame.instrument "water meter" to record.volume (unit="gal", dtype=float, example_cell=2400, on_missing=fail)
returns 972455.6
